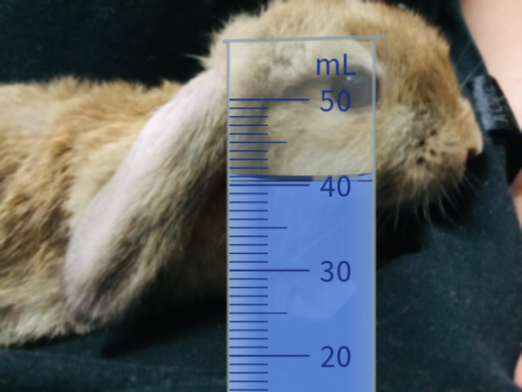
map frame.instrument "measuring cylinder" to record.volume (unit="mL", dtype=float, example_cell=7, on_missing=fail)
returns 40.5
